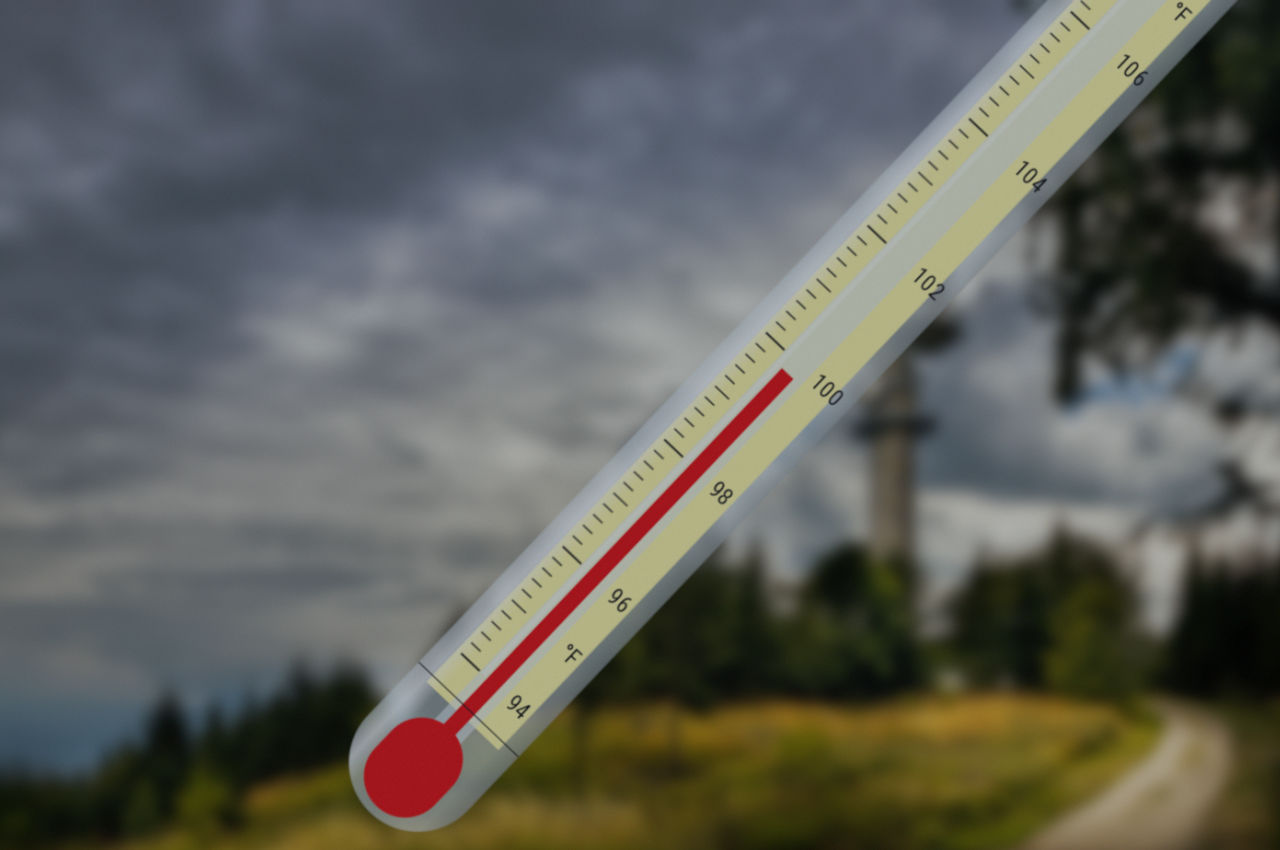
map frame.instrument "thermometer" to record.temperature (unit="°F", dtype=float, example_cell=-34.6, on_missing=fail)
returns 99.8
